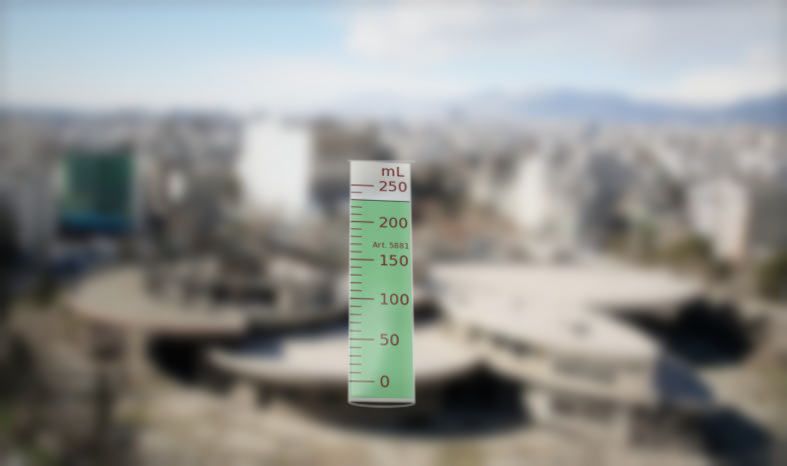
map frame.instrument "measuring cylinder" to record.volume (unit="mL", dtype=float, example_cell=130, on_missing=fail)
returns 230
